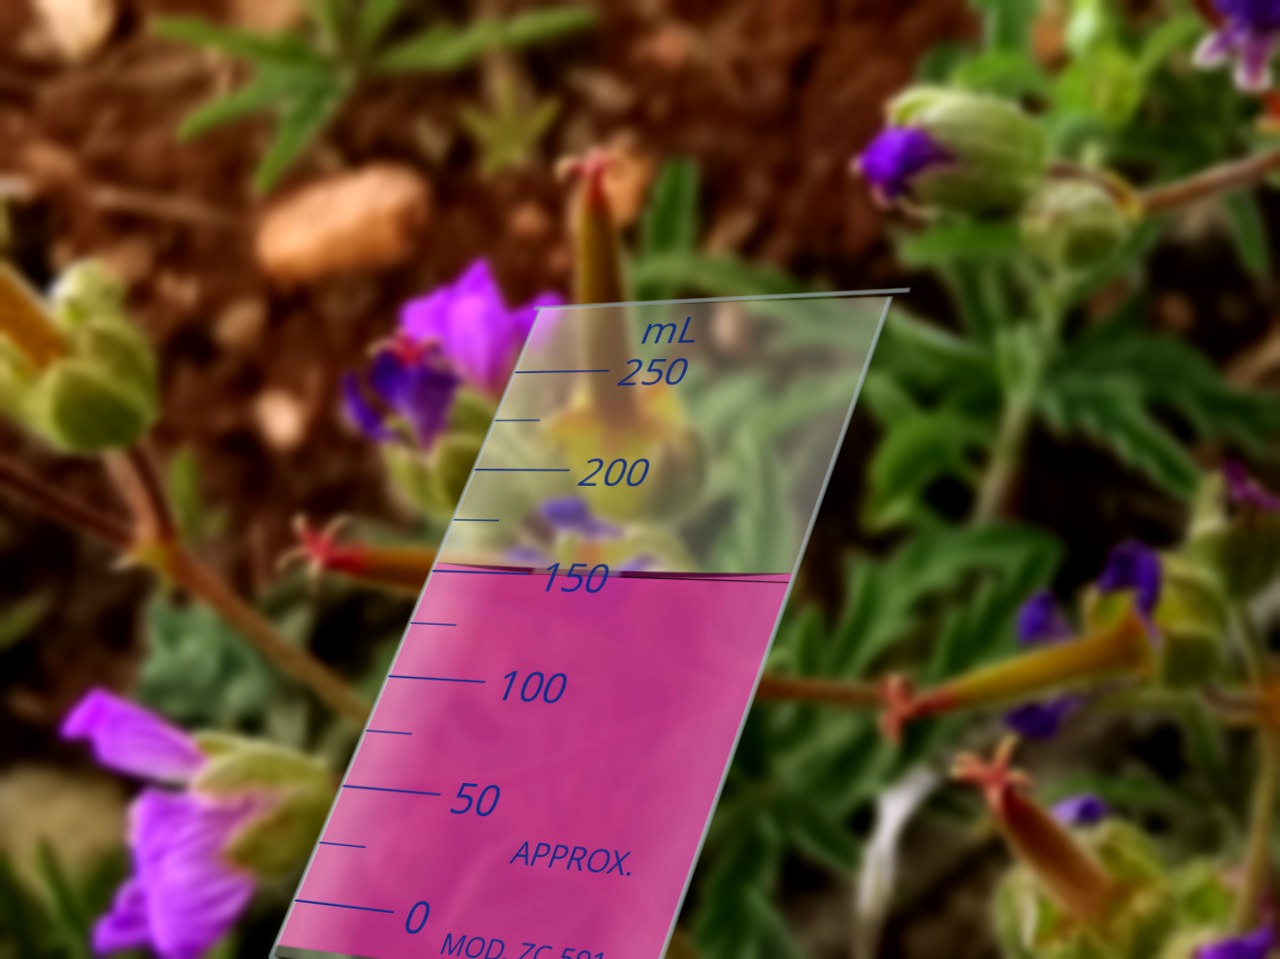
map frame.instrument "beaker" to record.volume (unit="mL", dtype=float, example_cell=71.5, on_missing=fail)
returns 150
